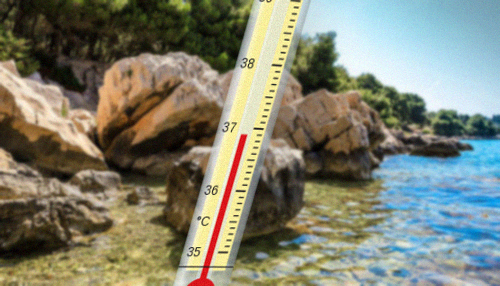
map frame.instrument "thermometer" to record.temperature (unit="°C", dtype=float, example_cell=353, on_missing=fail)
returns 36.9
